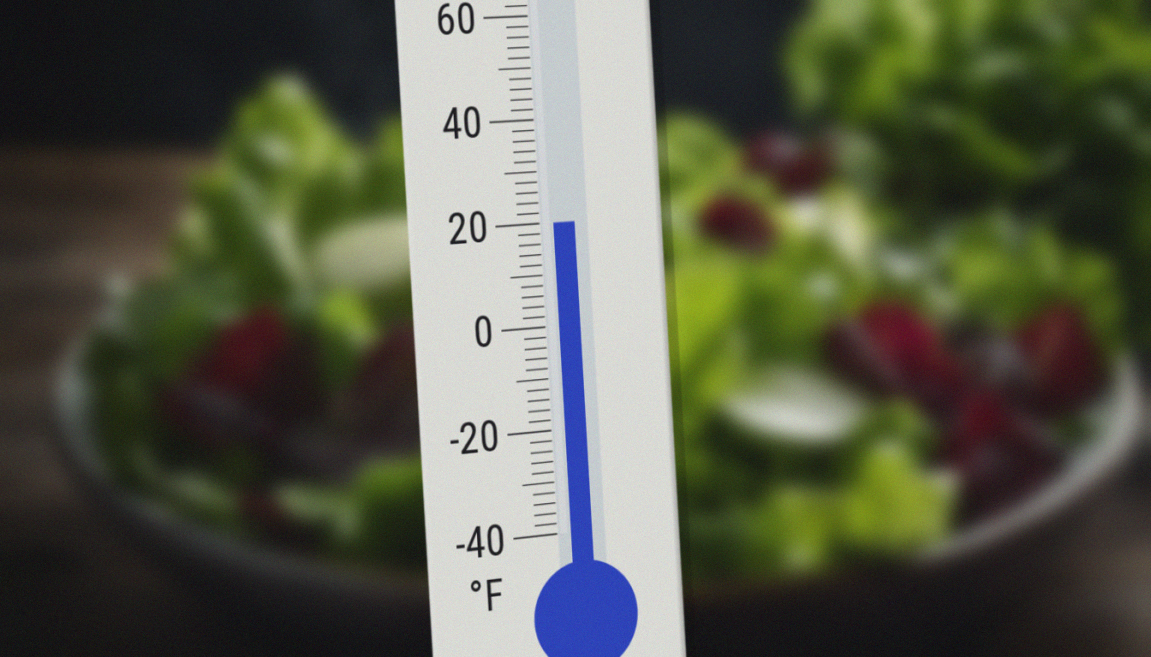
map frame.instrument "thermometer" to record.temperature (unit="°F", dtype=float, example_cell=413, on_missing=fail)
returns 20
